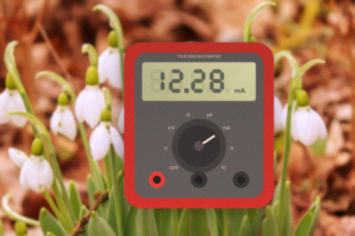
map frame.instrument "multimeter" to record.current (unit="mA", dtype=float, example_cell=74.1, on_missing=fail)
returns 12.28
